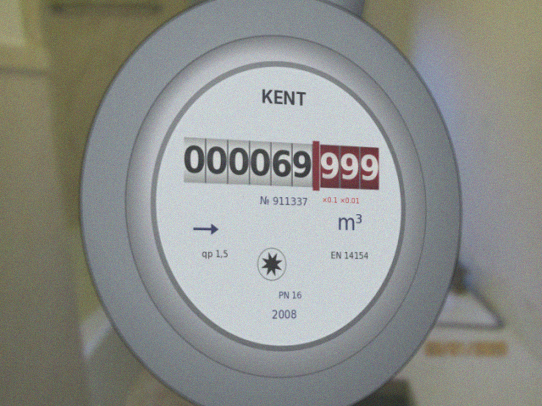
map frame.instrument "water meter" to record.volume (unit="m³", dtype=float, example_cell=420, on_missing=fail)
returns 69.999
